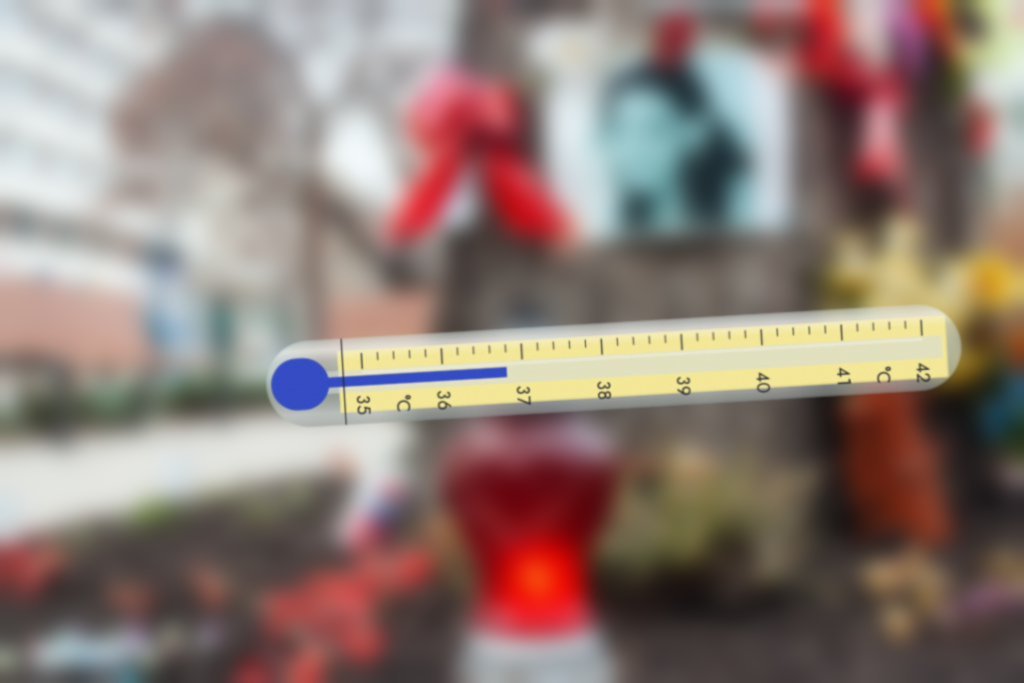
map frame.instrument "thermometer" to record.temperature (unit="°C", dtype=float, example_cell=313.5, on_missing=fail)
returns 36.8
